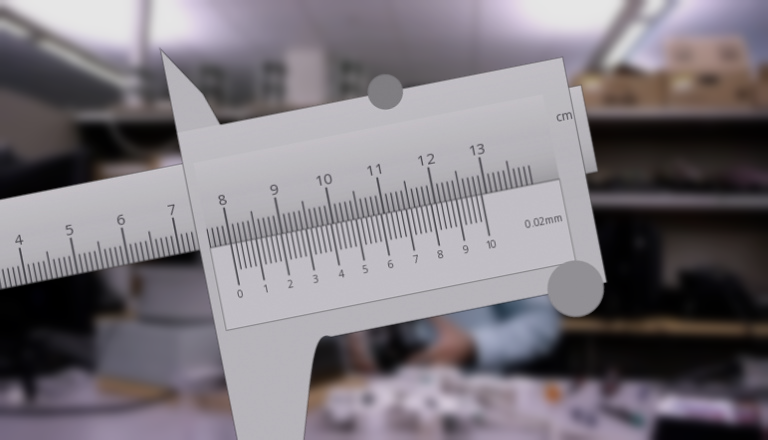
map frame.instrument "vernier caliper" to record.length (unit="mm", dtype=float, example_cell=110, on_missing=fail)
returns 80.0
